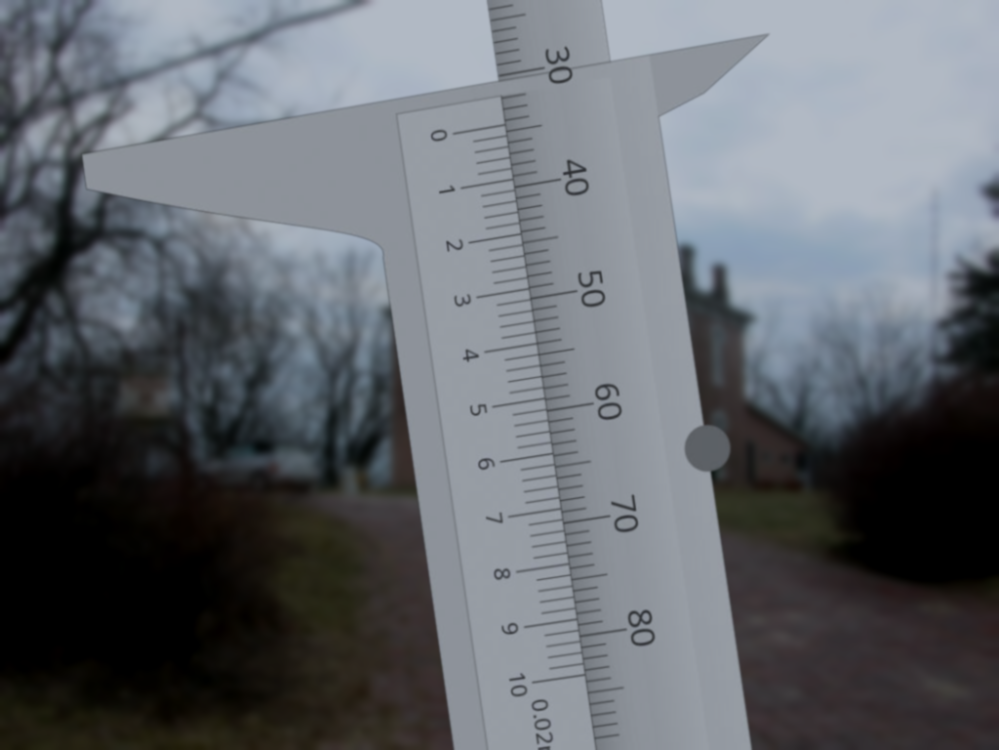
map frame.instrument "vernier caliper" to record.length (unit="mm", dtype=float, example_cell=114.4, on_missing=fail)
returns 34.4
